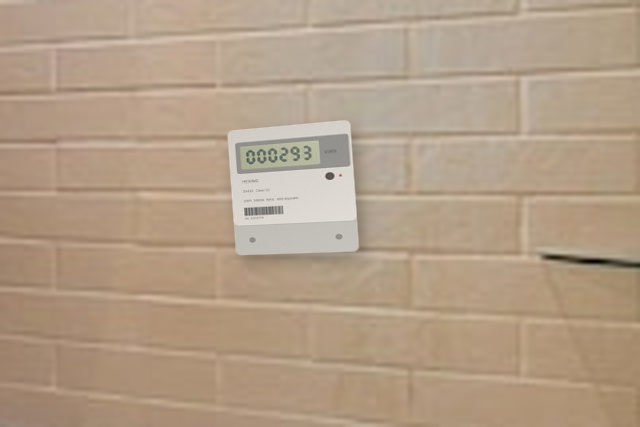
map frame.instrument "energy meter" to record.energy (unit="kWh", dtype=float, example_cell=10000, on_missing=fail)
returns 293
